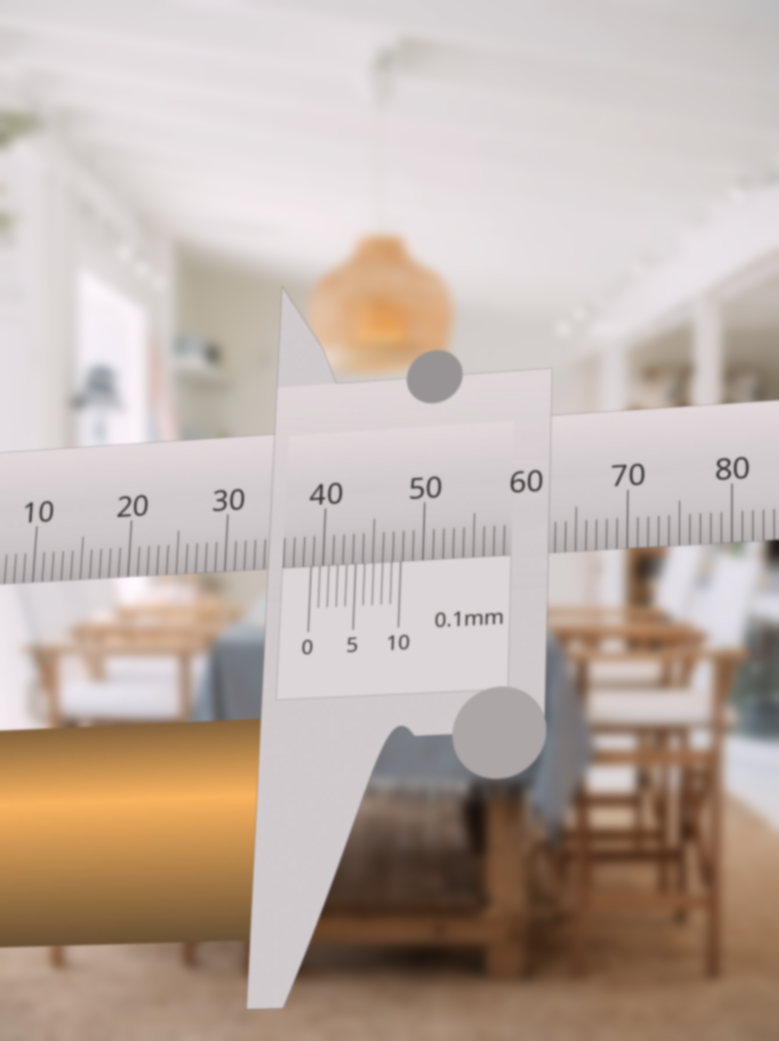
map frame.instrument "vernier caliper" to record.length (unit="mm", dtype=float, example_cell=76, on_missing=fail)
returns 38.8
